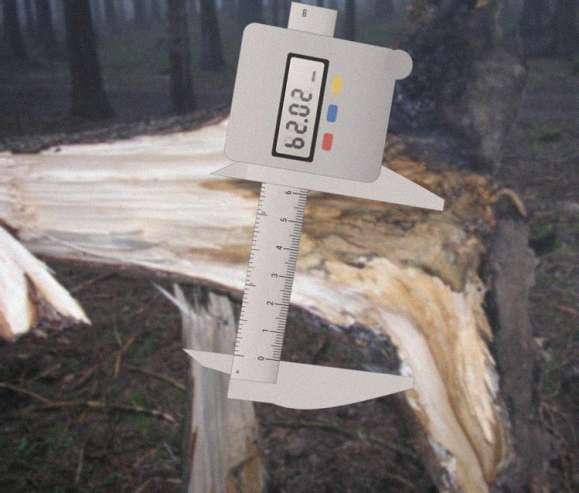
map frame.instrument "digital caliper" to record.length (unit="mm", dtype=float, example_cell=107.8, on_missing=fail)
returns 62.02
